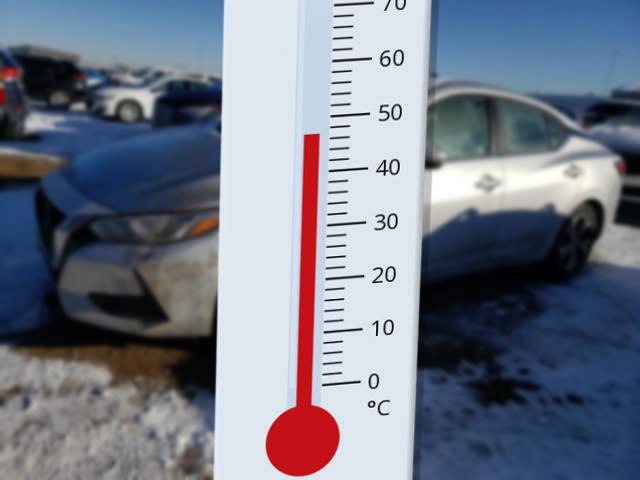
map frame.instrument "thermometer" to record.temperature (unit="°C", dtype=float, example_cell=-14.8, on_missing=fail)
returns 47
